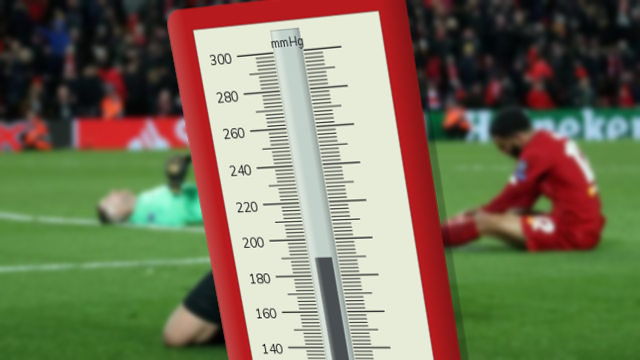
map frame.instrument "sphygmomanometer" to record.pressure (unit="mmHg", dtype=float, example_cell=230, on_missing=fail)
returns 190
